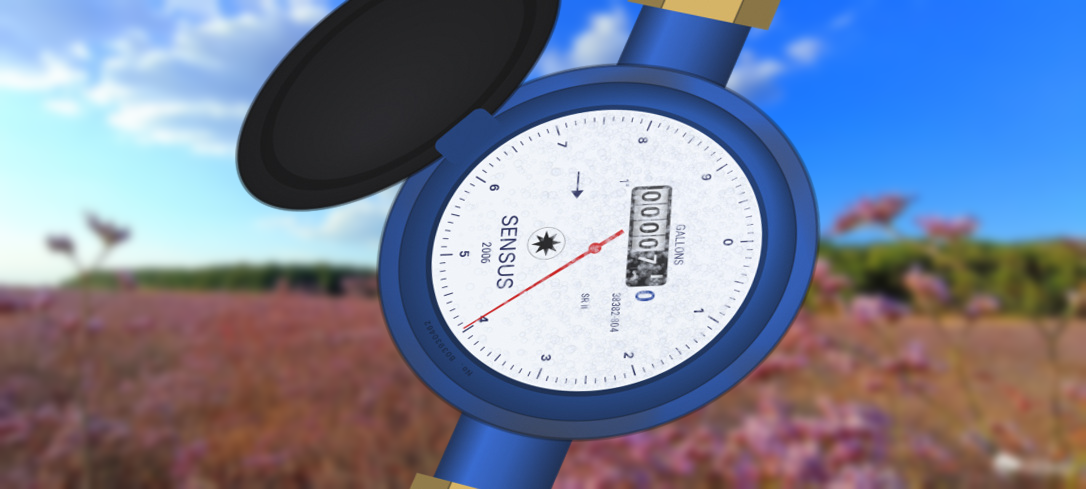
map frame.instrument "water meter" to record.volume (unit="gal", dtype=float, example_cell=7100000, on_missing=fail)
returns 714.0
